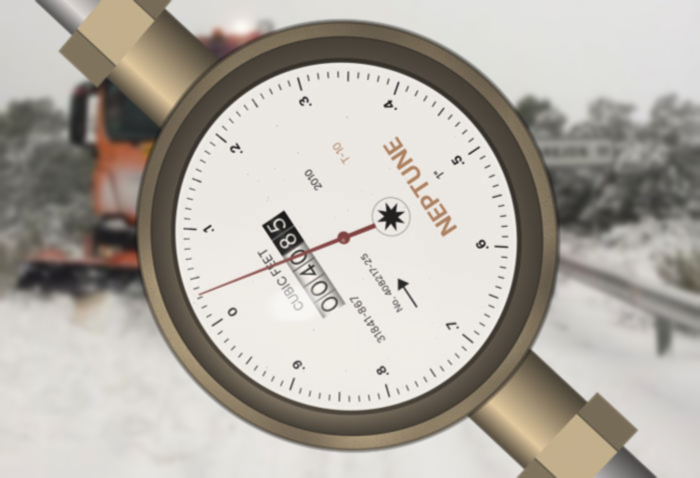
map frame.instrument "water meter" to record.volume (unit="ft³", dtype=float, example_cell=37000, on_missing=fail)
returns 4085.03
